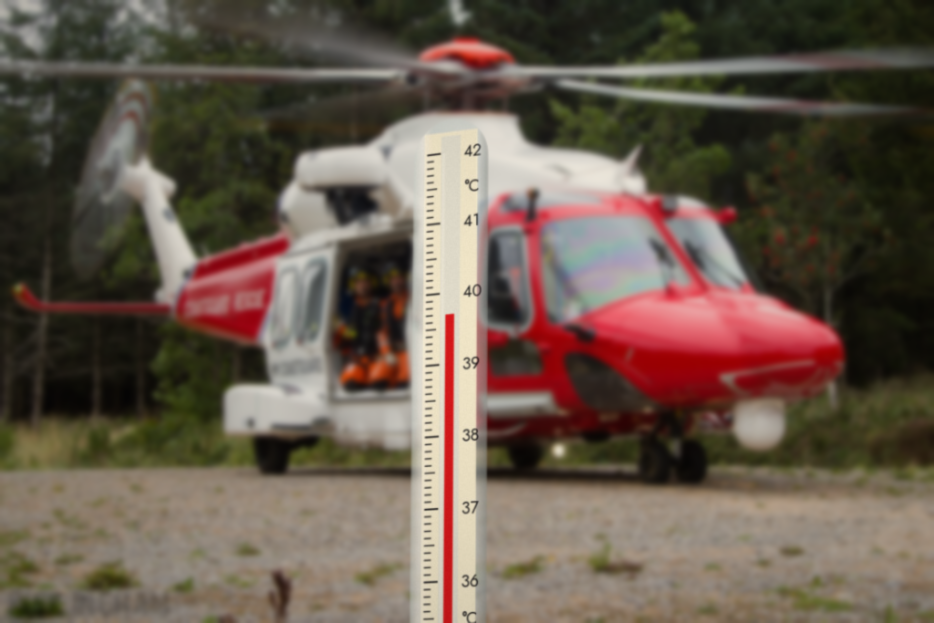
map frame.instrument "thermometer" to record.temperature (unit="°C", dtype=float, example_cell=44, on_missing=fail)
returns 39.7
